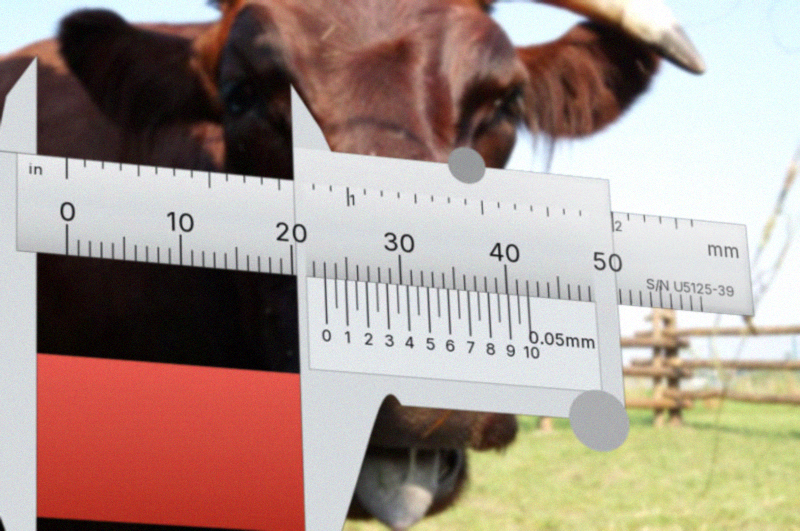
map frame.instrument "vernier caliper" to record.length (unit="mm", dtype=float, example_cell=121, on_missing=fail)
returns 23.0
